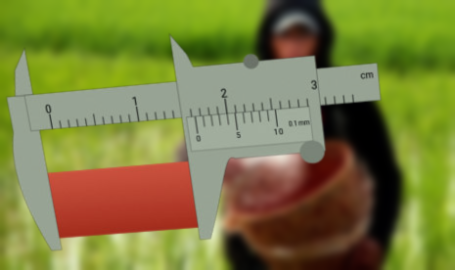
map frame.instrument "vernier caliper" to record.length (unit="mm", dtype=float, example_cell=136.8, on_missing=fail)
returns 16.4
